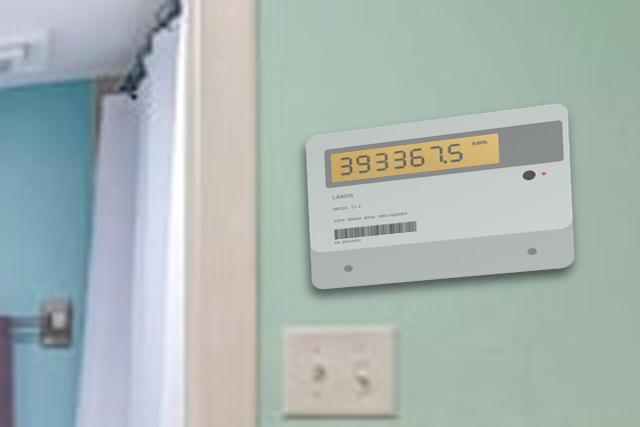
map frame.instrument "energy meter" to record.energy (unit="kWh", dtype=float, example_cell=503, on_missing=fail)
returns 393367.5
